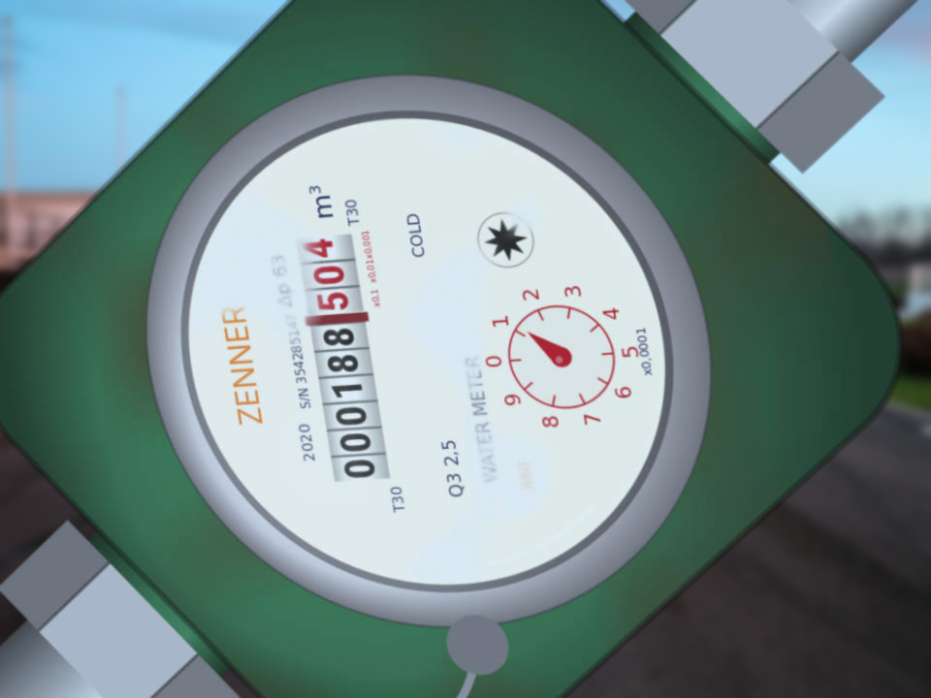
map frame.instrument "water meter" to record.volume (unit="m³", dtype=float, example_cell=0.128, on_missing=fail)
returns 188.5041
